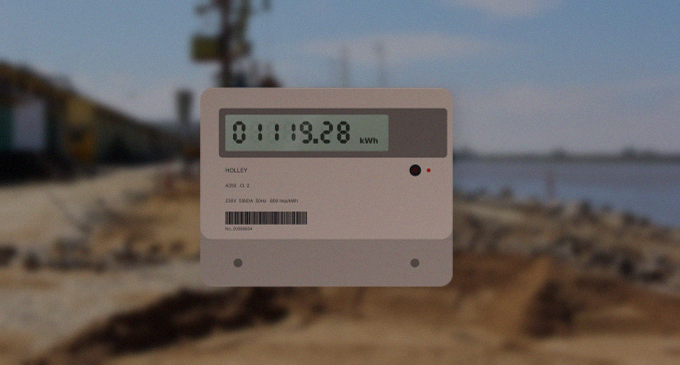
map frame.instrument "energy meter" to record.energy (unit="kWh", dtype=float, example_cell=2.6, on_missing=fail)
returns 1119.28
